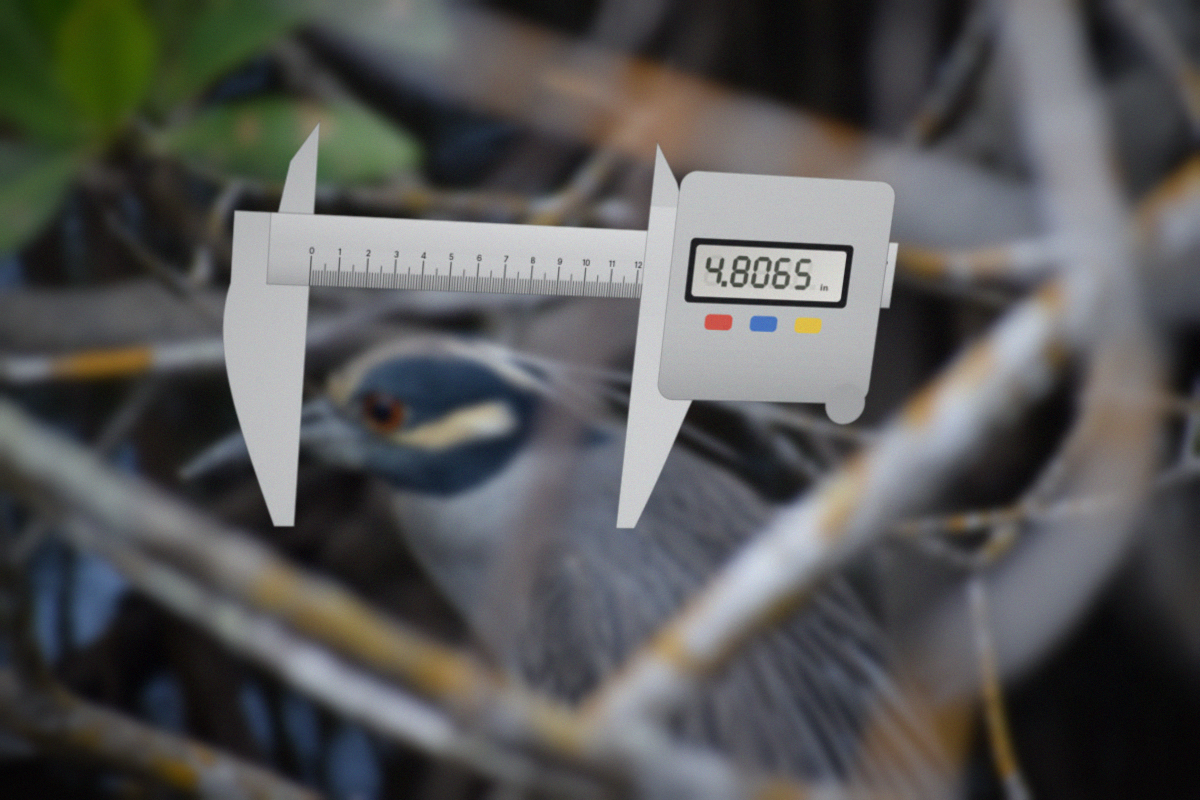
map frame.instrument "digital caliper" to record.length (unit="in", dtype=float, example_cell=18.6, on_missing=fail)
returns 4.8065
